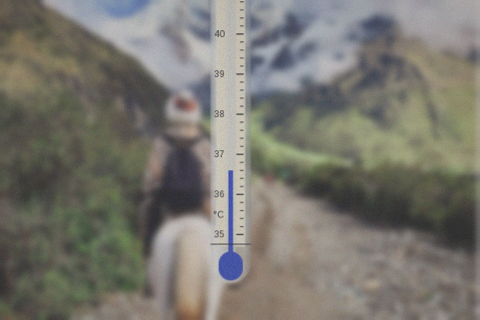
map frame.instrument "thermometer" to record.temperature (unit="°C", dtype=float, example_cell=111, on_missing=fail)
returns 36.6
